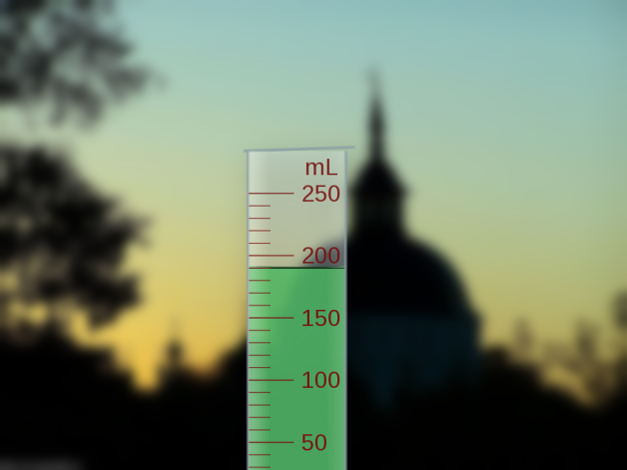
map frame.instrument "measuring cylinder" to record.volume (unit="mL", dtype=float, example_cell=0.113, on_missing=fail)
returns 190
